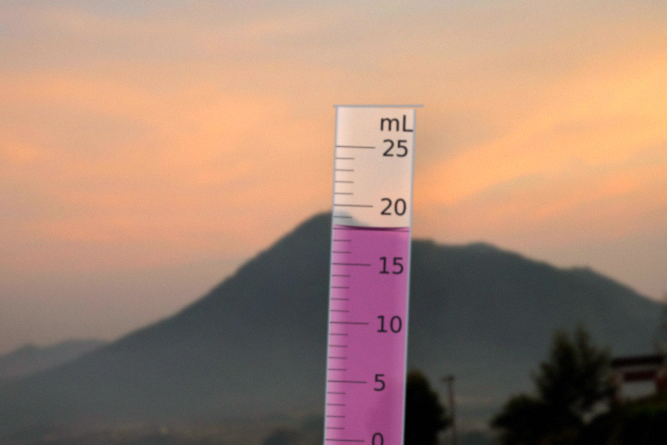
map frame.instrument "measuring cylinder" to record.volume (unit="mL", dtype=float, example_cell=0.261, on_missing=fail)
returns 18
